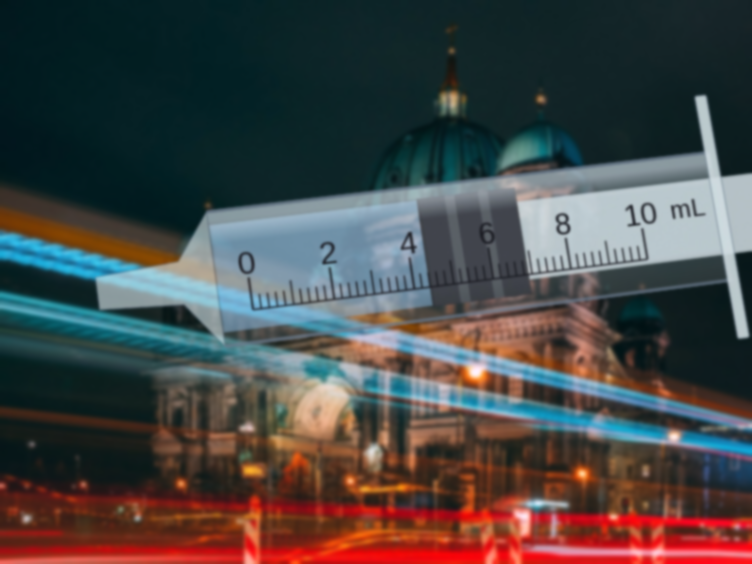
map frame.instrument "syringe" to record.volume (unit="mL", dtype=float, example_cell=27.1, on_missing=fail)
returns 4.4
